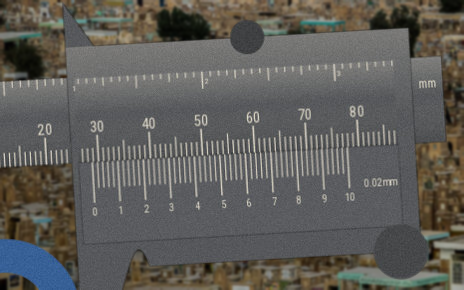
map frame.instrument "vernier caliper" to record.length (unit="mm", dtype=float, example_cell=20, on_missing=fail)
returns 28.8
